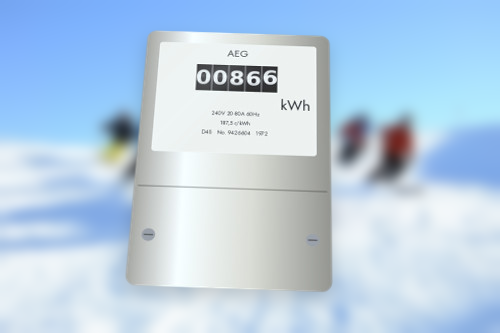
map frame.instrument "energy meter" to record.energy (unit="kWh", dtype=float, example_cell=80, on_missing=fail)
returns 866
